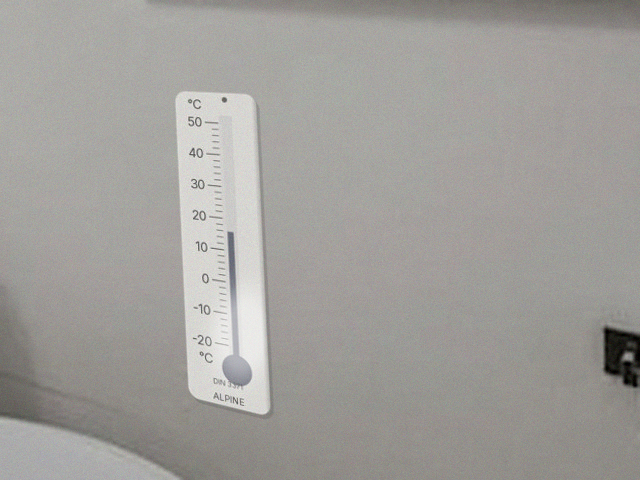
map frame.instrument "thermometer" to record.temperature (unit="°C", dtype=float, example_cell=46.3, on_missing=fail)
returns 16
